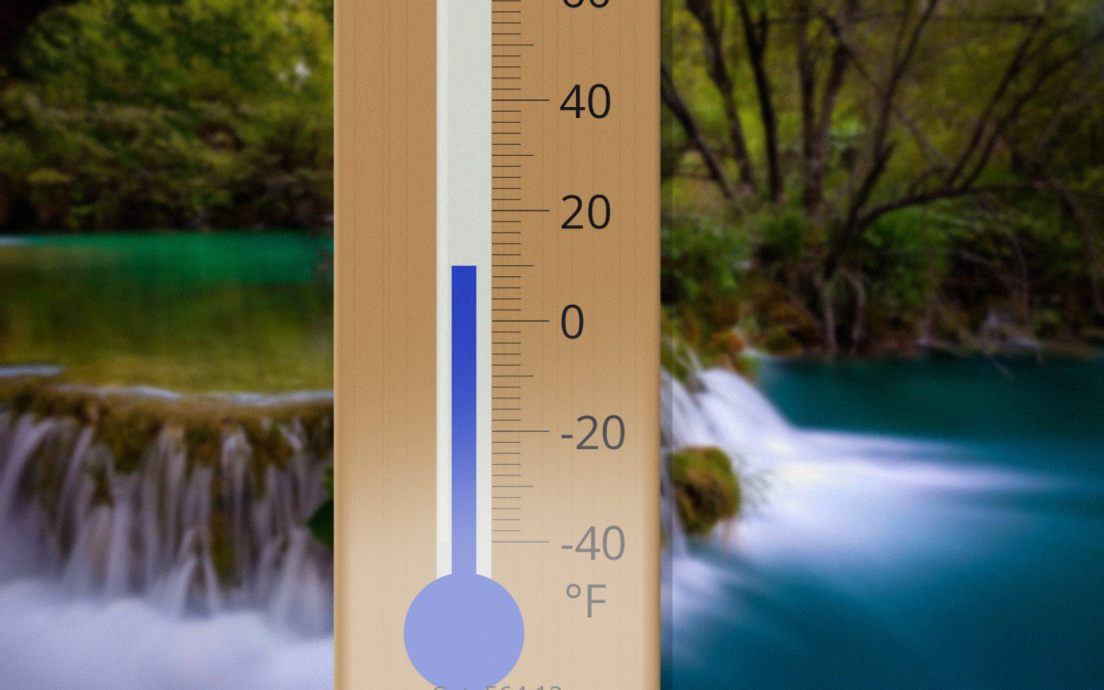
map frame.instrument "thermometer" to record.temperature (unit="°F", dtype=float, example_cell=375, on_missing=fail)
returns 10
